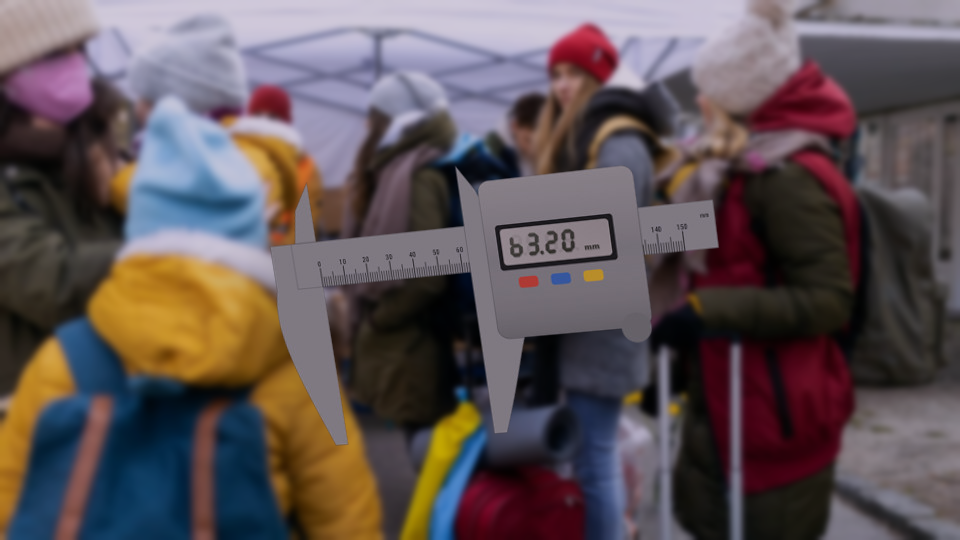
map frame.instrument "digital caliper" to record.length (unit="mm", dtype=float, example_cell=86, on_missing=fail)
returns 63.20
